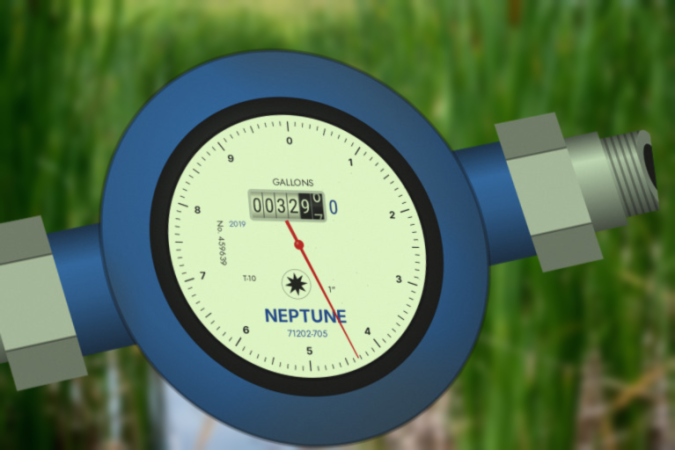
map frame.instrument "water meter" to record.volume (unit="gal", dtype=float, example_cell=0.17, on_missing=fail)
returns 32964.3
